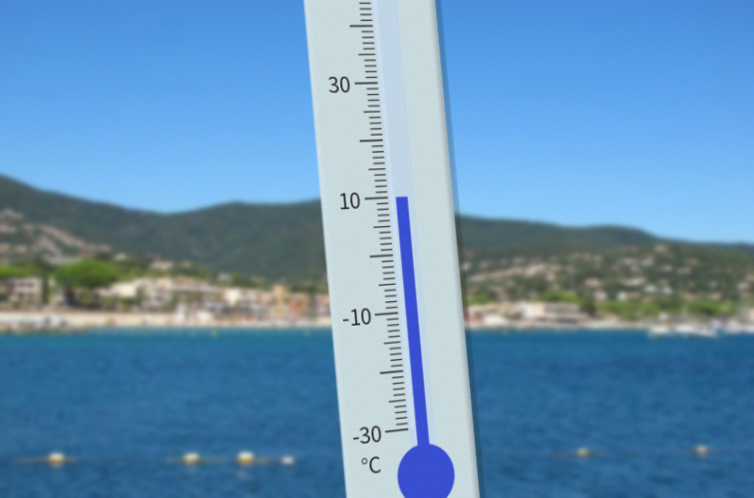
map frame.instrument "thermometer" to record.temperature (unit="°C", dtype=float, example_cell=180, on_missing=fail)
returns 10
